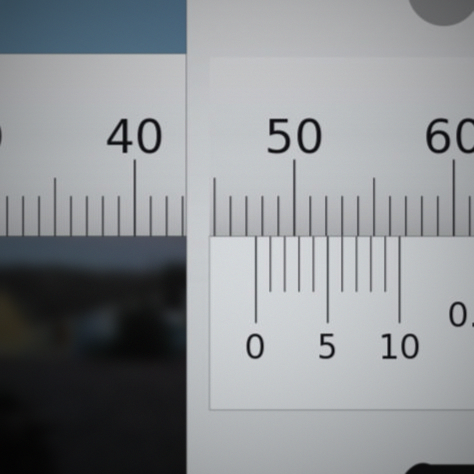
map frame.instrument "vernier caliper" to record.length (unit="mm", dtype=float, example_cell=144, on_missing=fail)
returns 47.6
